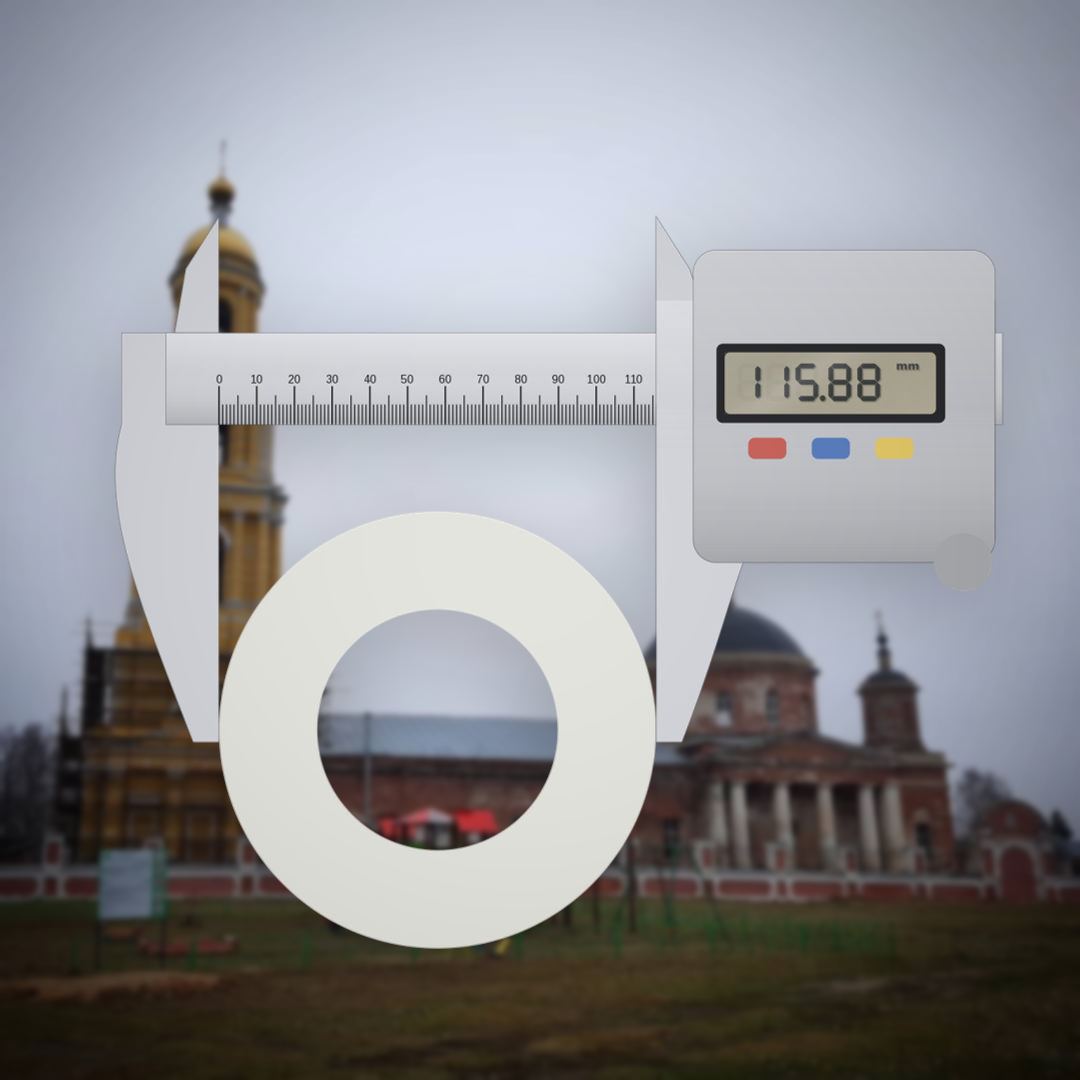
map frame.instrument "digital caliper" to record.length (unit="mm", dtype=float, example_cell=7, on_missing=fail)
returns 115.88
